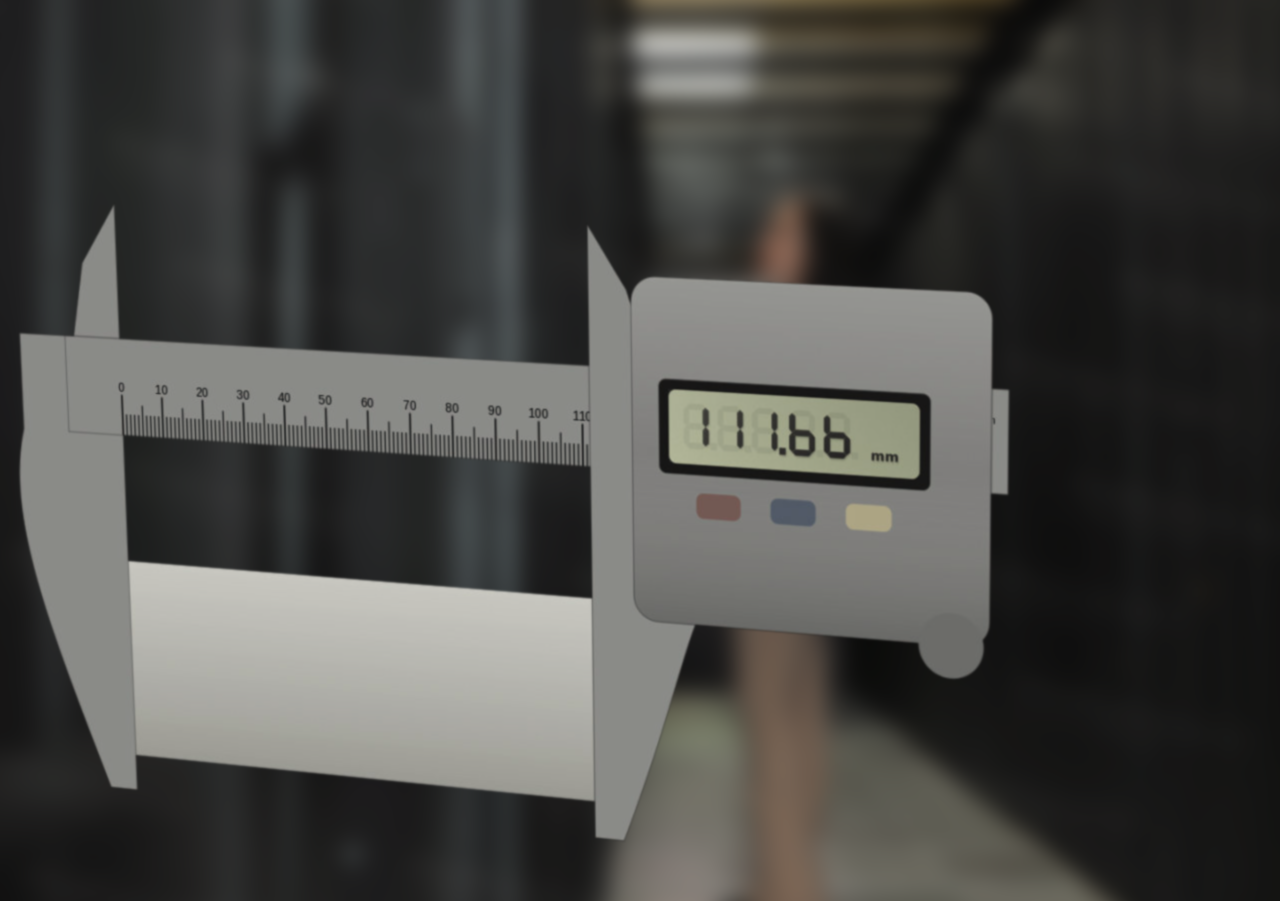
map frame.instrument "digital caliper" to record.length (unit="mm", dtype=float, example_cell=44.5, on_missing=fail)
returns 111.66
